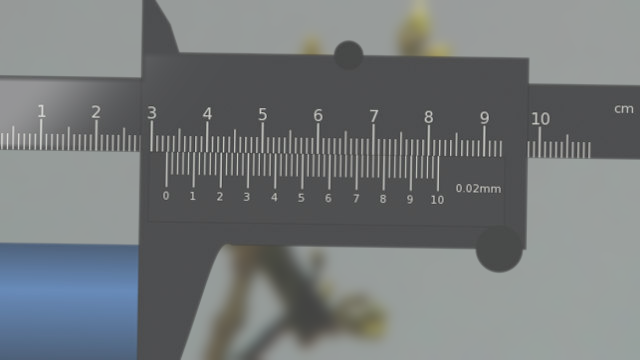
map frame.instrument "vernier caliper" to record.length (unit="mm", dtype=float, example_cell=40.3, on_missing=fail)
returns 32.8
